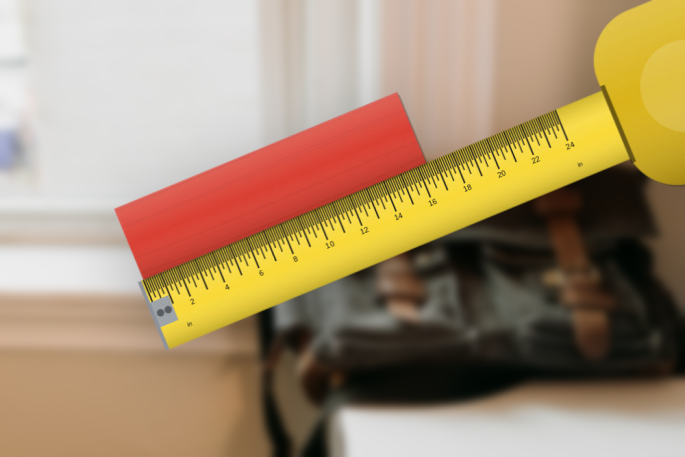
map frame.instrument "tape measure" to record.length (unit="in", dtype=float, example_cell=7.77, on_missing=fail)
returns 16.5
